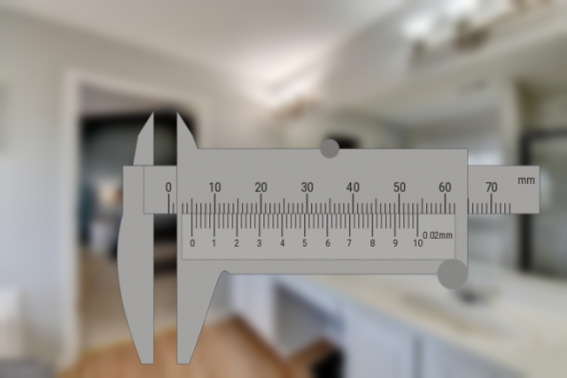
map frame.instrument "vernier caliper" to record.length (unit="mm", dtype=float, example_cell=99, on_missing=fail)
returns 5.0
